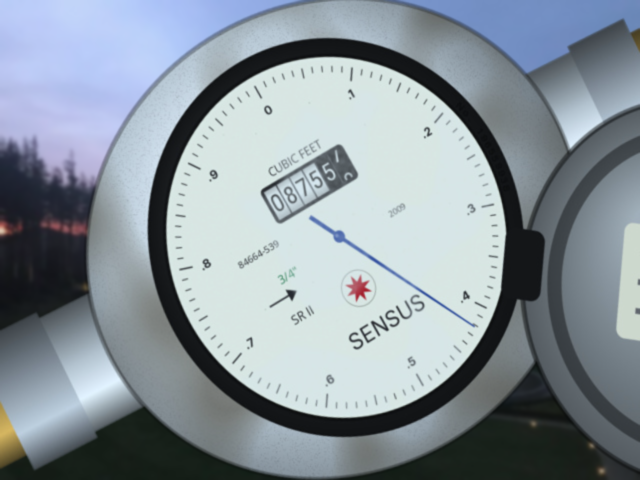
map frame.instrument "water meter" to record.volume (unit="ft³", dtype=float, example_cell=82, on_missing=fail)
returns 87557.42
